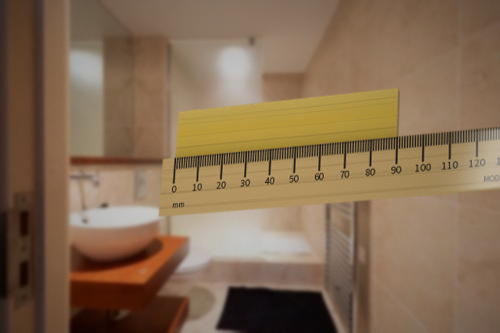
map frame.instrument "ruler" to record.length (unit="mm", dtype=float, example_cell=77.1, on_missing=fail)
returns 90
